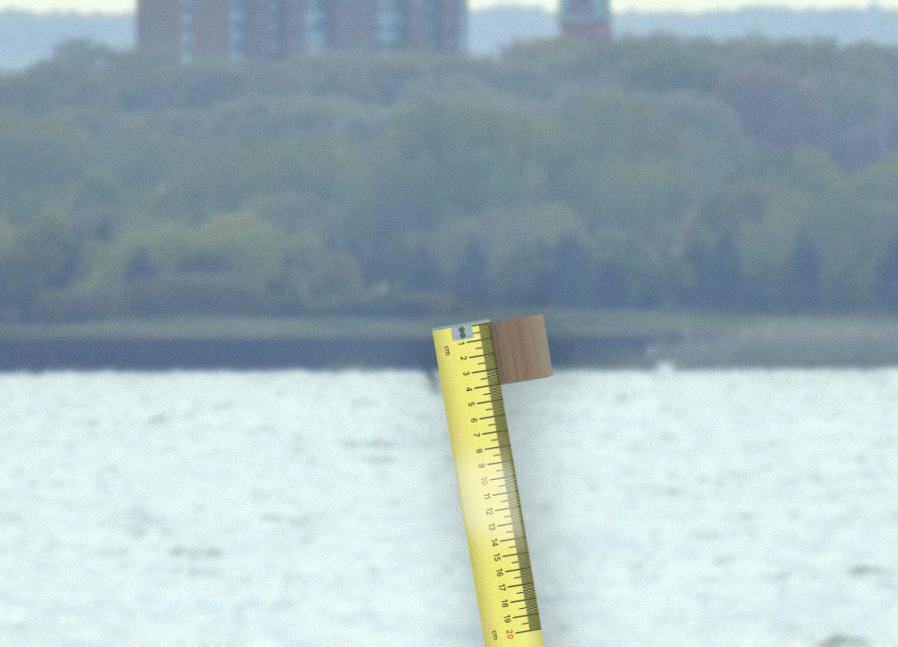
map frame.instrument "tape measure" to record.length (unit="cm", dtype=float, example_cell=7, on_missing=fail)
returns 4
